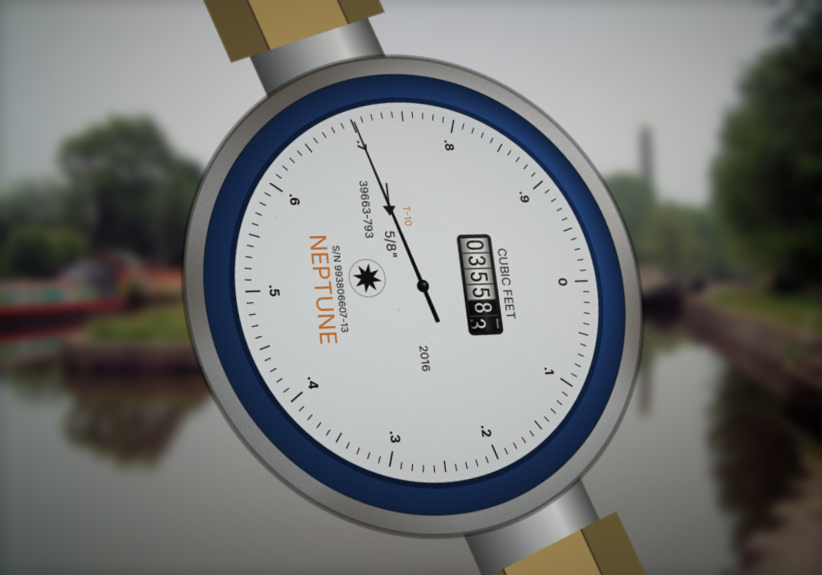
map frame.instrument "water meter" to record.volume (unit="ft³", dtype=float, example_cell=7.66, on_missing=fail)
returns 35582.70
